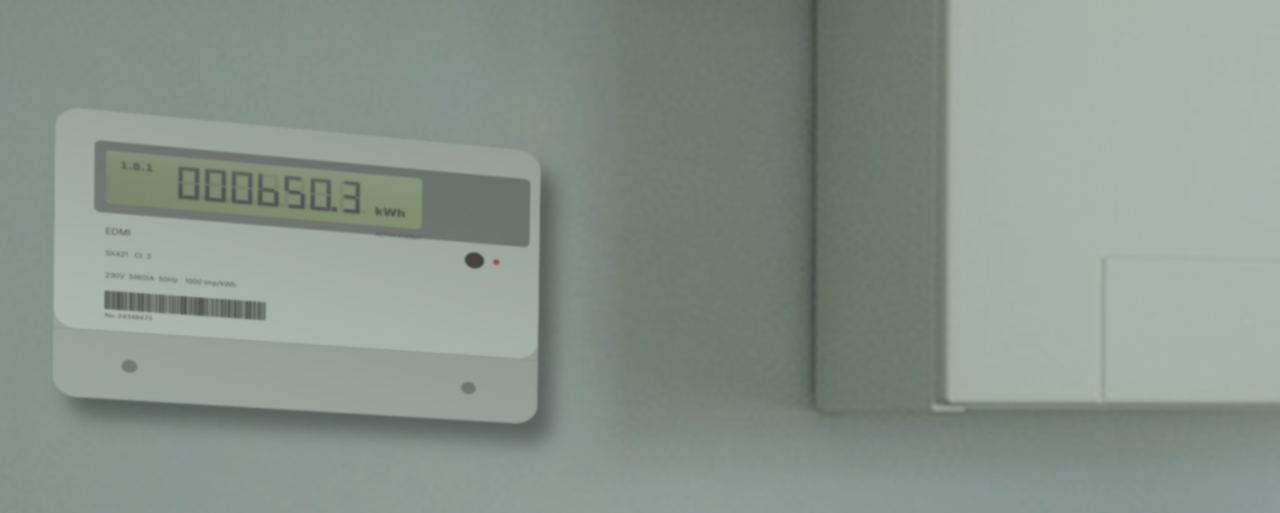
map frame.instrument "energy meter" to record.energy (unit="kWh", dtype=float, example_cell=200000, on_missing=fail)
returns 650.3
